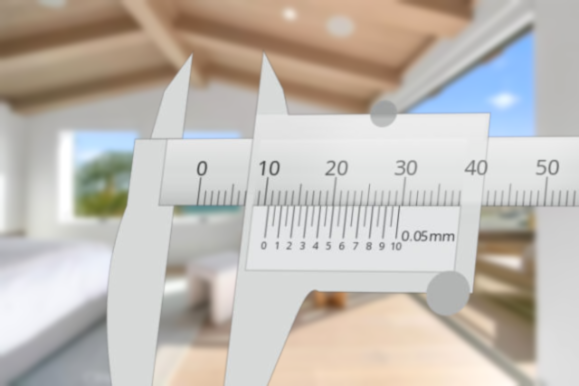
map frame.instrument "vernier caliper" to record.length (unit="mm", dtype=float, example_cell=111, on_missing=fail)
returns 10.6
